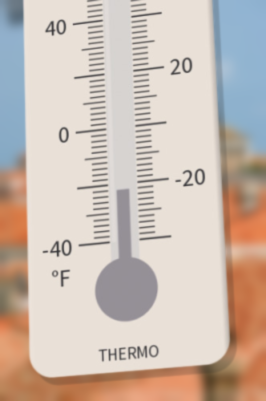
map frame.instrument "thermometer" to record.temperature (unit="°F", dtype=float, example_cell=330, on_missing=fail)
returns -22
